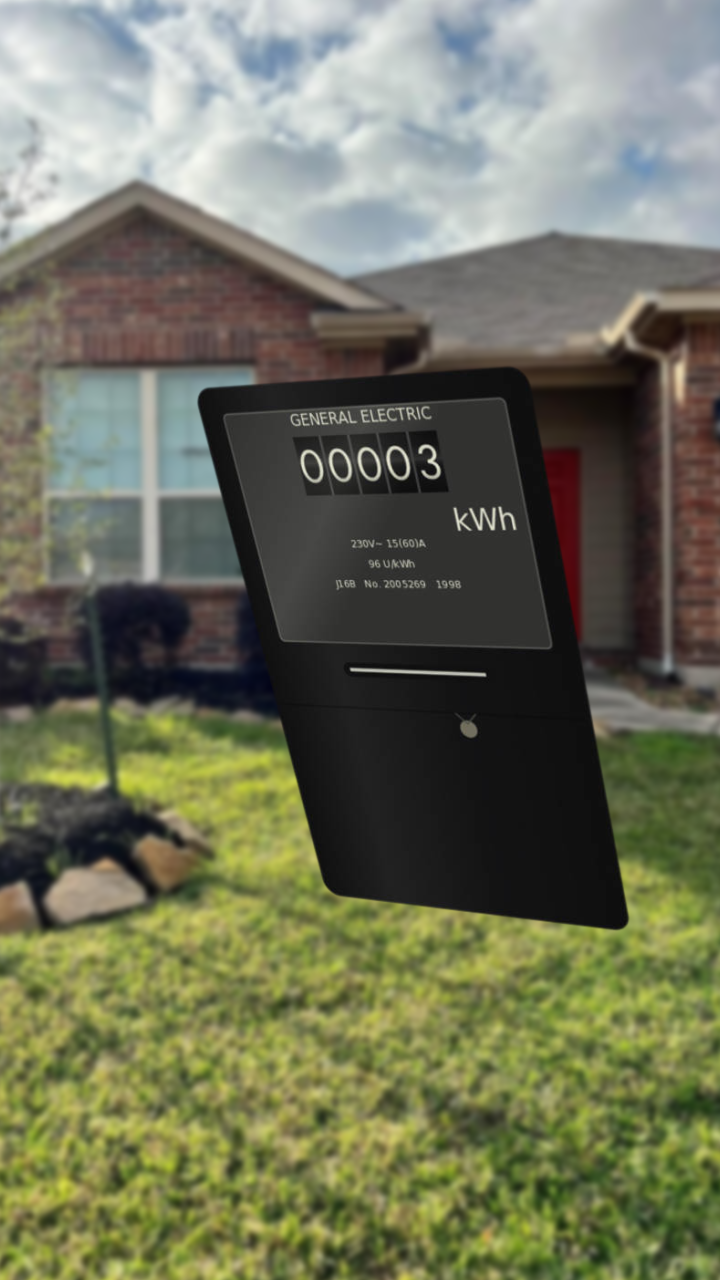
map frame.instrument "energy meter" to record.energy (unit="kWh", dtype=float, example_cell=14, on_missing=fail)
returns 3
